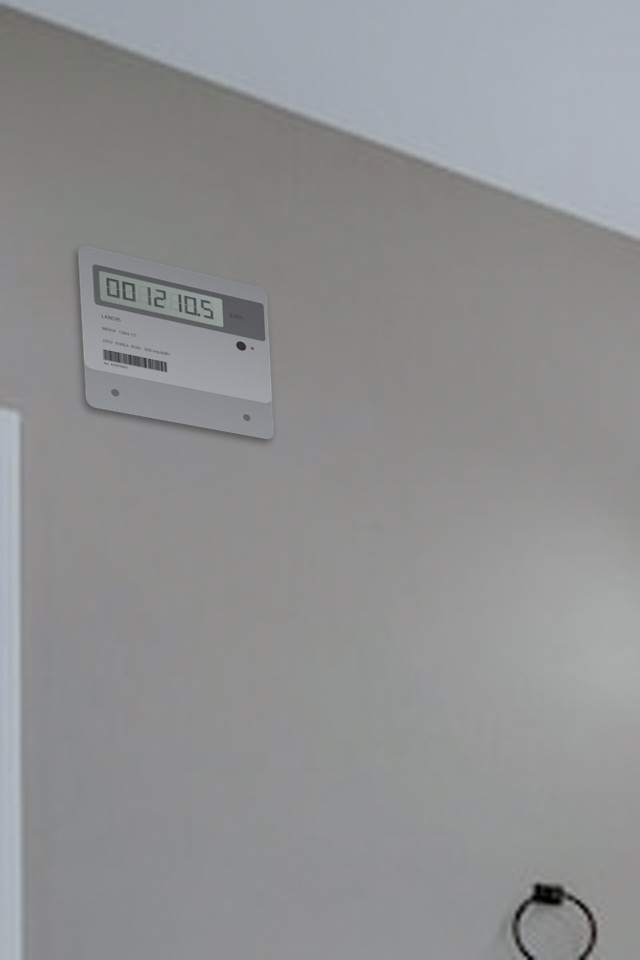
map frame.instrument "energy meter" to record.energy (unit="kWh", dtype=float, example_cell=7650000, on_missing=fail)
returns 1210.5
